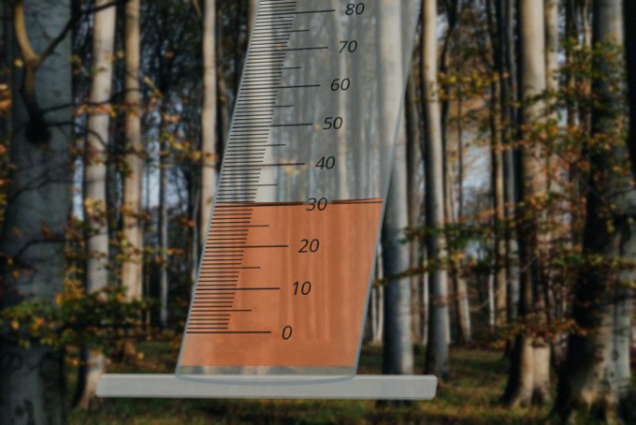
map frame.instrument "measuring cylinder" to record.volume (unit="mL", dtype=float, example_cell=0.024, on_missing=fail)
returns 30
